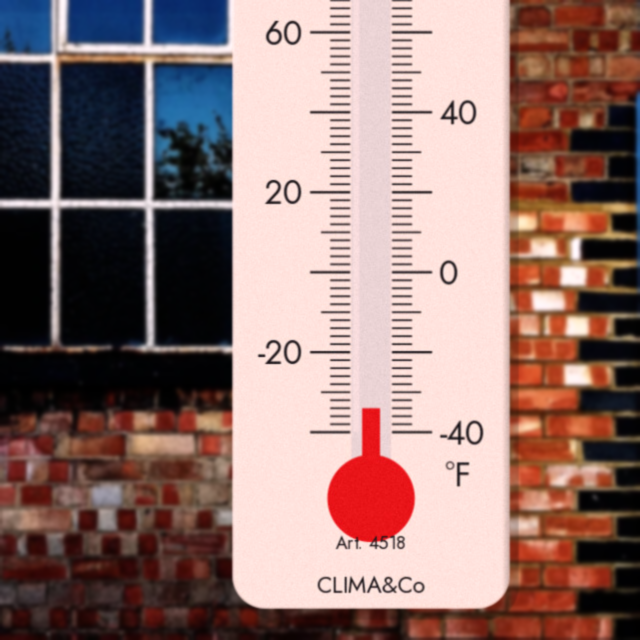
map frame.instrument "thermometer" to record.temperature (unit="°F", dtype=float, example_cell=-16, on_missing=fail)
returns -34
